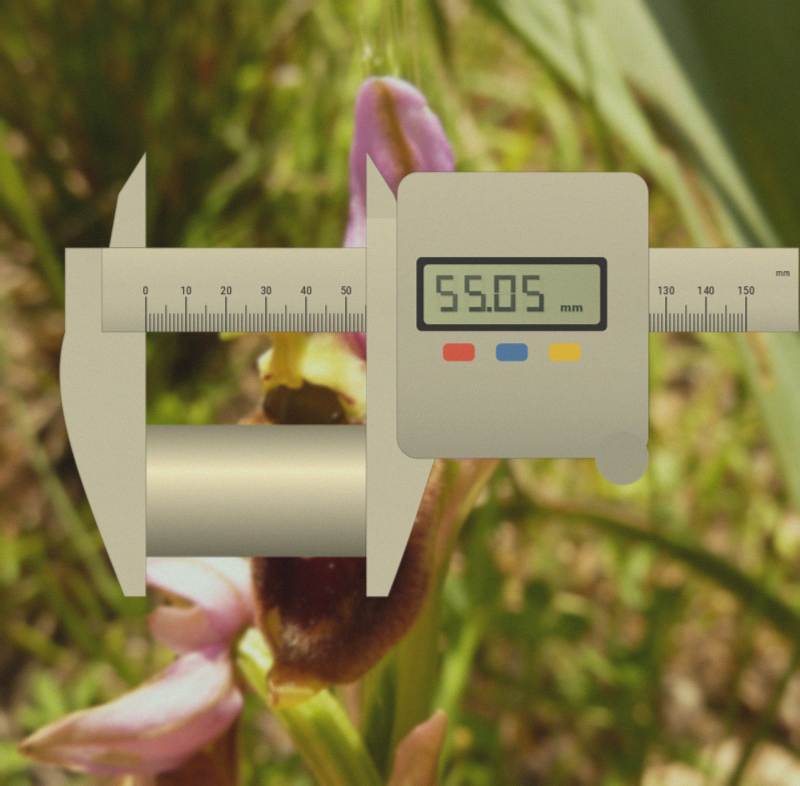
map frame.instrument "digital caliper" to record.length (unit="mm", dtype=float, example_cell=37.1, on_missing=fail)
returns 55.05
